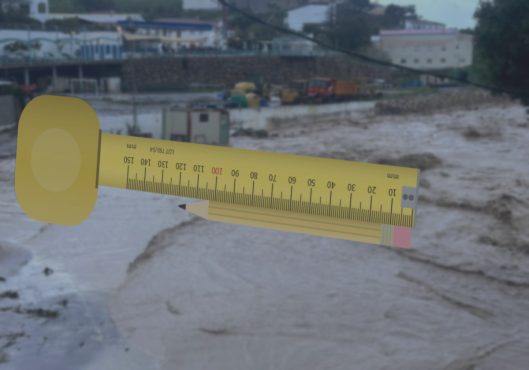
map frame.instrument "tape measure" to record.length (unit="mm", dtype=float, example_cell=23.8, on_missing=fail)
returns 120
